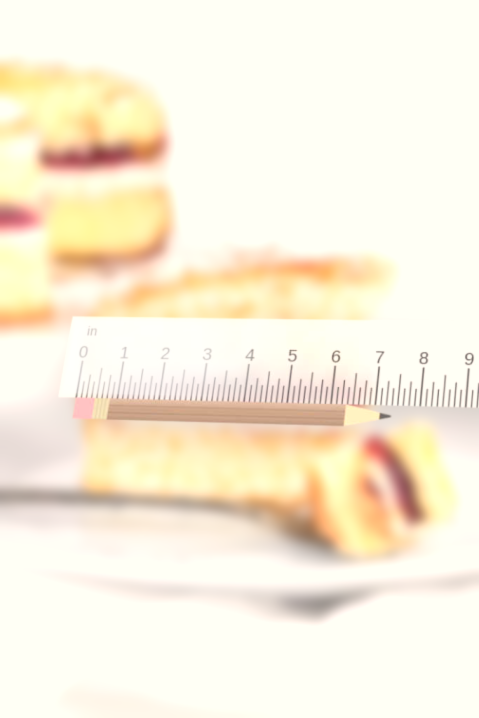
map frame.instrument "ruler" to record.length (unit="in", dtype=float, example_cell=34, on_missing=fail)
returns 7.375
